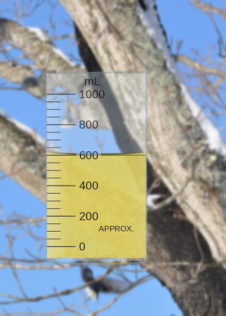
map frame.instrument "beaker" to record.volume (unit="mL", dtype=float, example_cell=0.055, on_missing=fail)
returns 600
